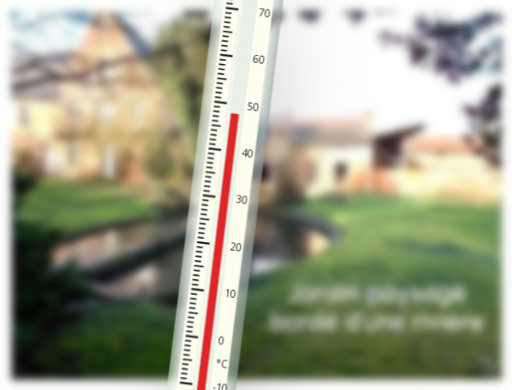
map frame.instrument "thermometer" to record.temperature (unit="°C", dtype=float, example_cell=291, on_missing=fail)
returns 48
